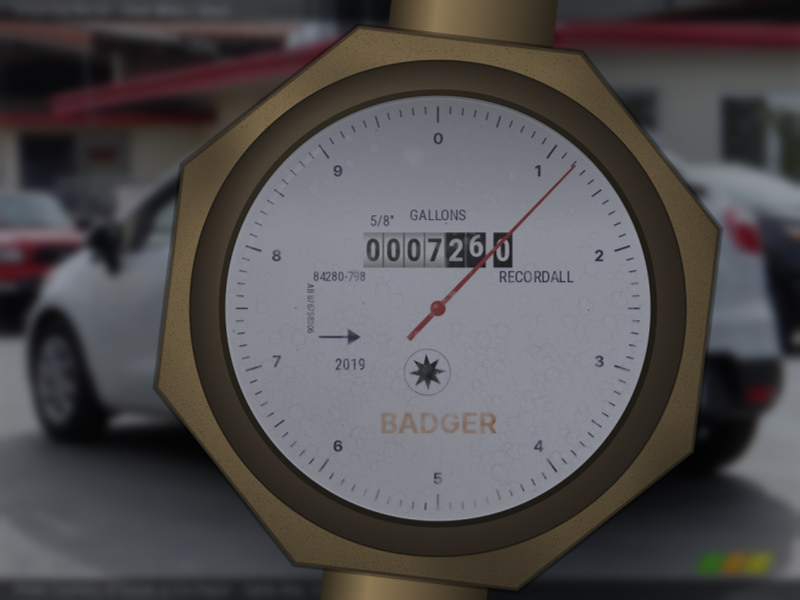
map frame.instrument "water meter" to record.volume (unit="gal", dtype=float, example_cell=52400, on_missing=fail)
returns 7261.2
